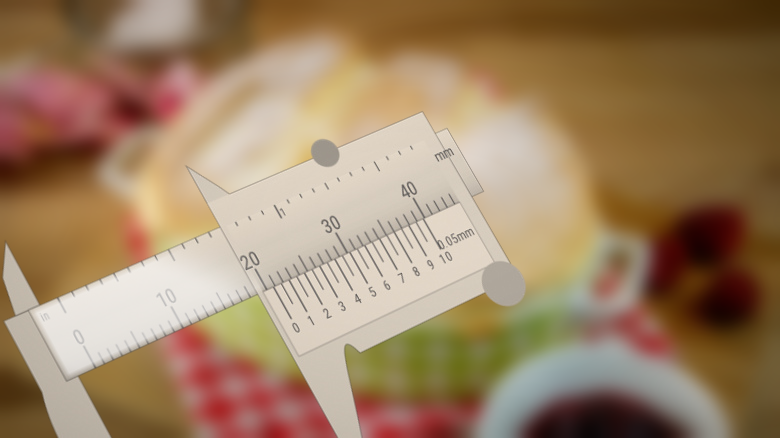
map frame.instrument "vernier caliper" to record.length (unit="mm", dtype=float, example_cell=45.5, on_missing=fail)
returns 20.8
